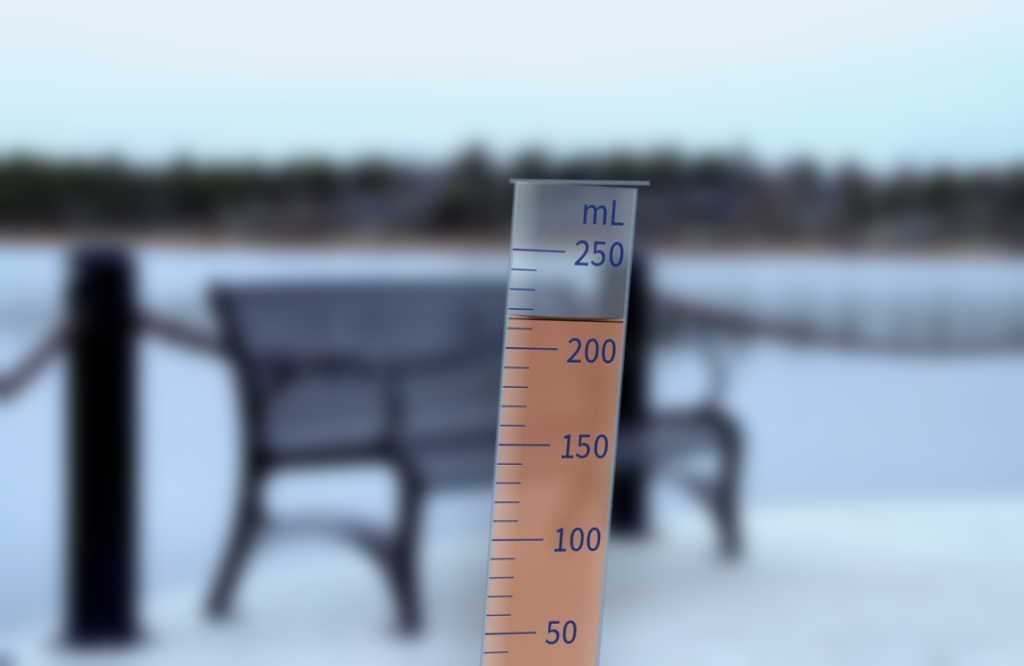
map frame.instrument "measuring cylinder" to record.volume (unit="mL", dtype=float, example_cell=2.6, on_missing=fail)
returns 215
